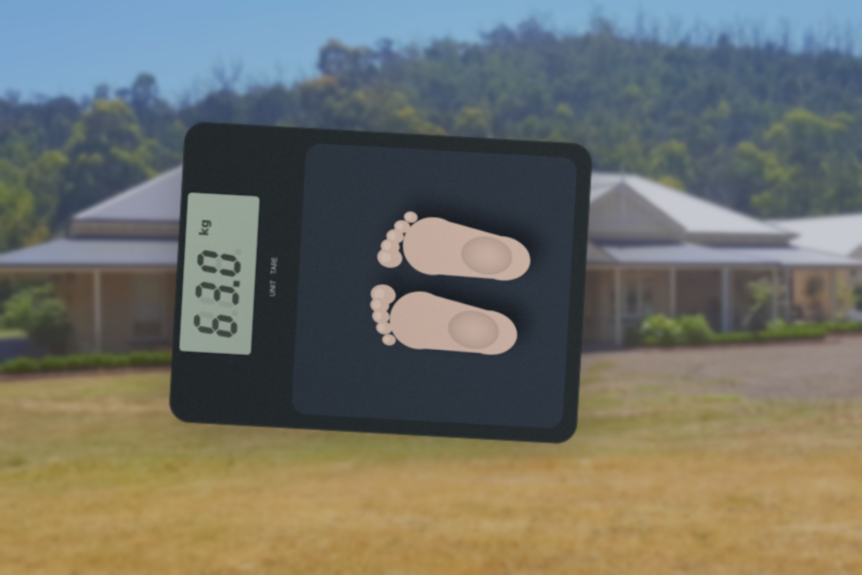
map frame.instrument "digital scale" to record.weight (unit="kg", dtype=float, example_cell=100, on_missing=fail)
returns 63.0
